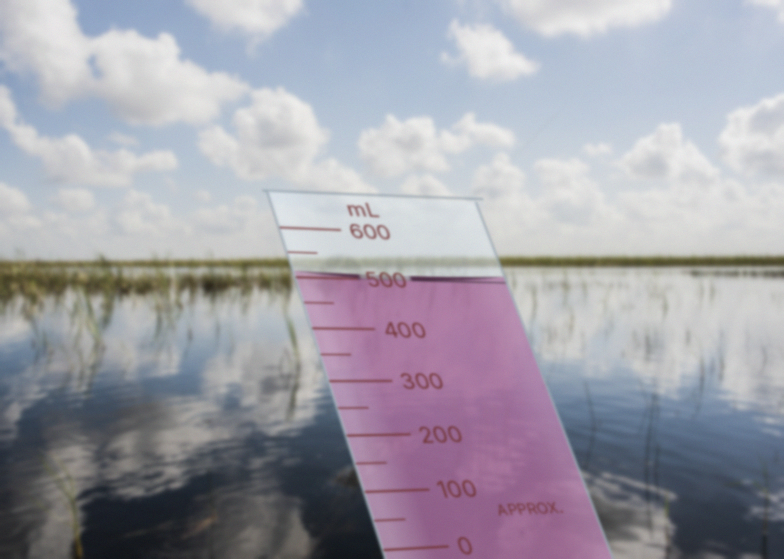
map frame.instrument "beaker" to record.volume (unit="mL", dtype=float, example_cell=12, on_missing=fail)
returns 500
